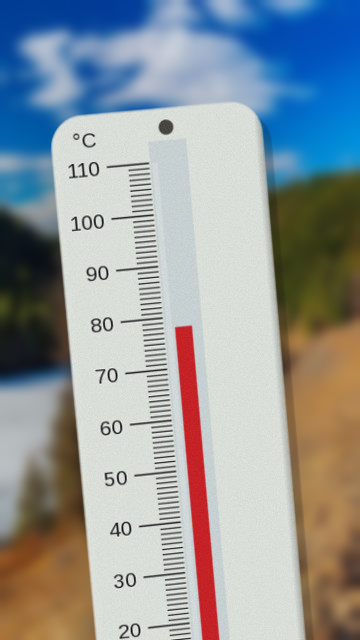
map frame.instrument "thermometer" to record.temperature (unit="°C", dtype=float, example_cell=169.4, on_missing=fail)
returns 78
